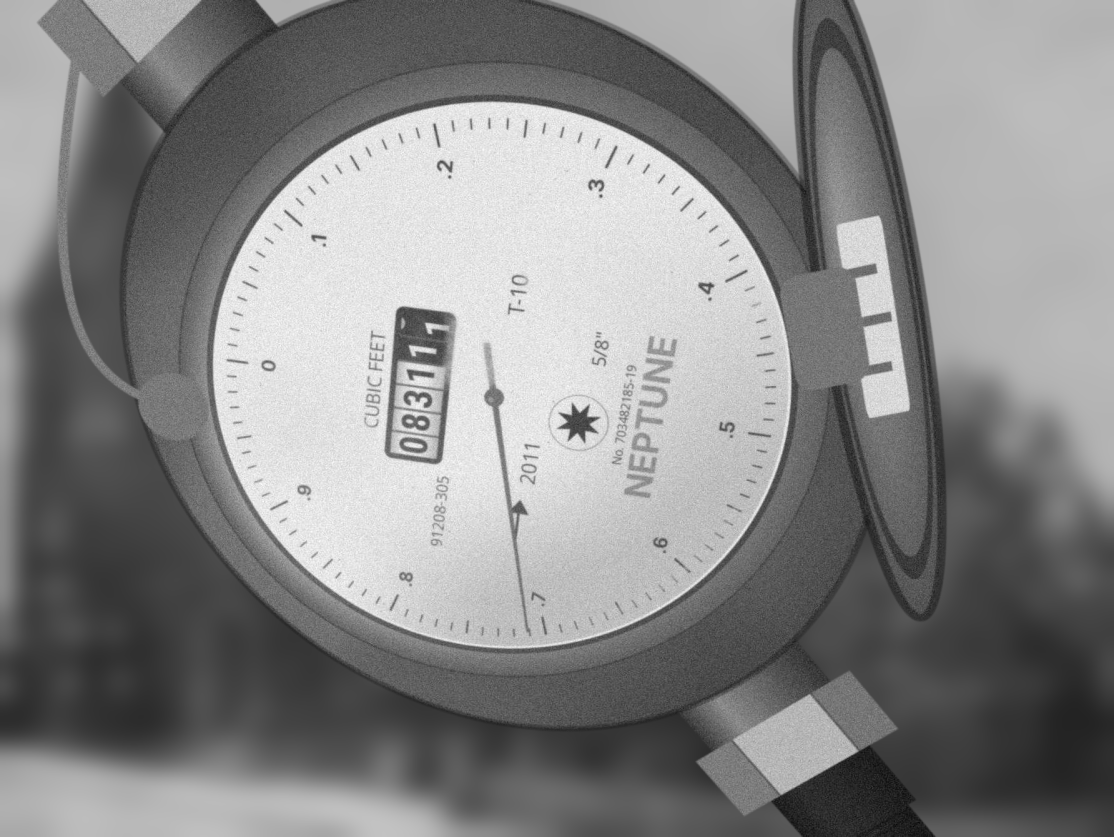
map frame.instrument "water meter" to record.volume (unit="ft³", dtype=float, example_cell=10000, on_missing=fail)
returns 83110.71
